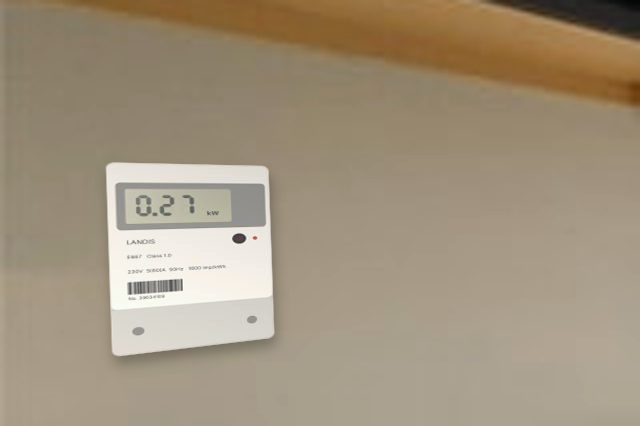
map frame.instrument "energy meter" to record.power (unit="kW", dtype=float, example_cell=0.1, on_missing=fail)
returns 0.27
